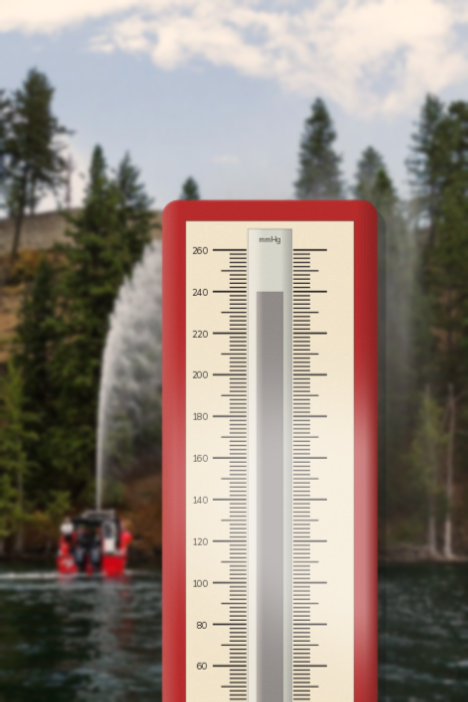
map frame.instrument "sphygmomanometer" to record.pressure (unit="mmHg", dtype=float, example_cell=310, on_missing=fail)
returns 240
